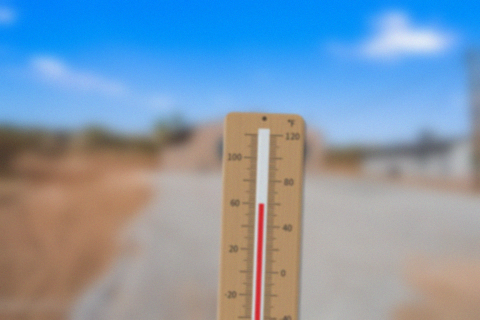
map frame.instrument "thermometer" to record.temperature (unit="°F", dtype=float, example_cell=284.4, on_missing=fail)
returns 60
